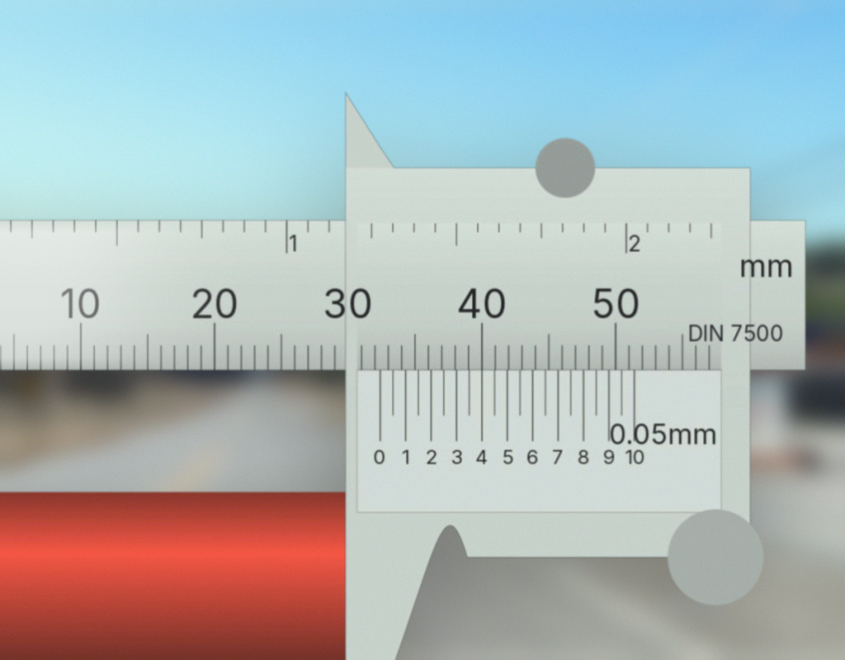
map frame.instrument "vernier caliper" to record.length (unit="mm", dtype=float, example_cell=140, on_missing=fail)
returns 32.4
